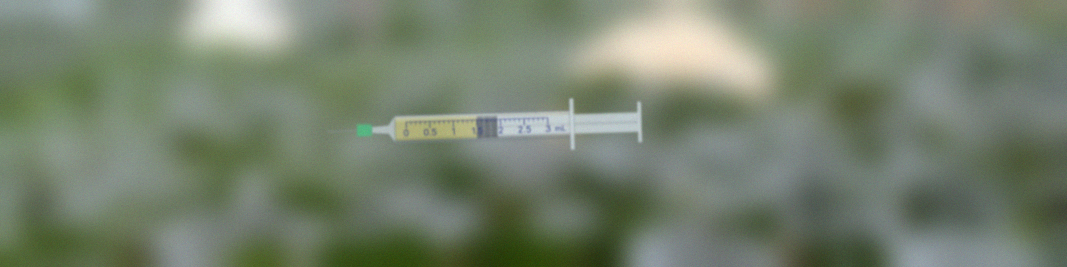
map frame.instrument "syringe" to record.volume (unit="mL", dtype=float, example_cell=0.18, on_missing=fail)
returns 1.5
